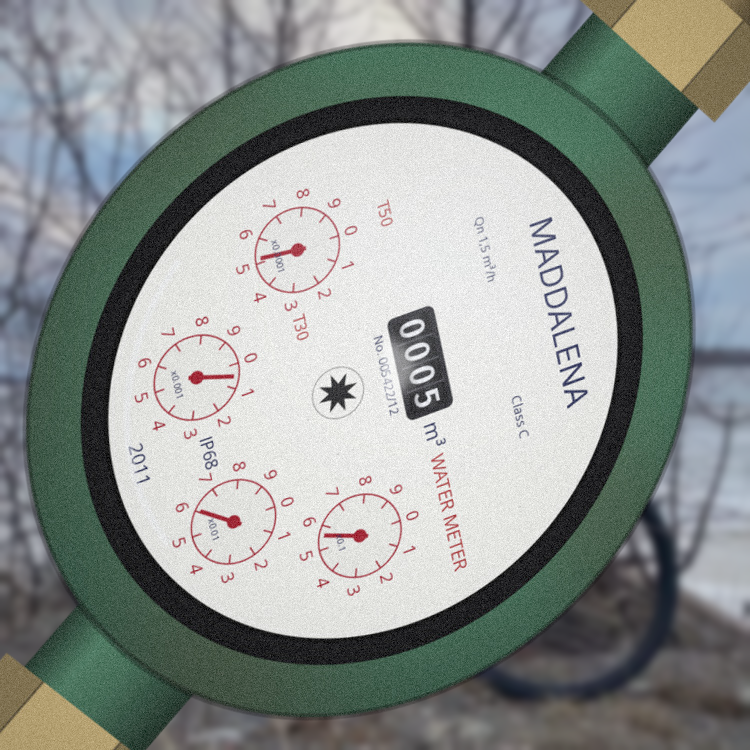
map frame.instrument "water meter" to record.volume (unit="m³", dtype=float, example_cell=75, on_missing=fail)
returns 5.5605
